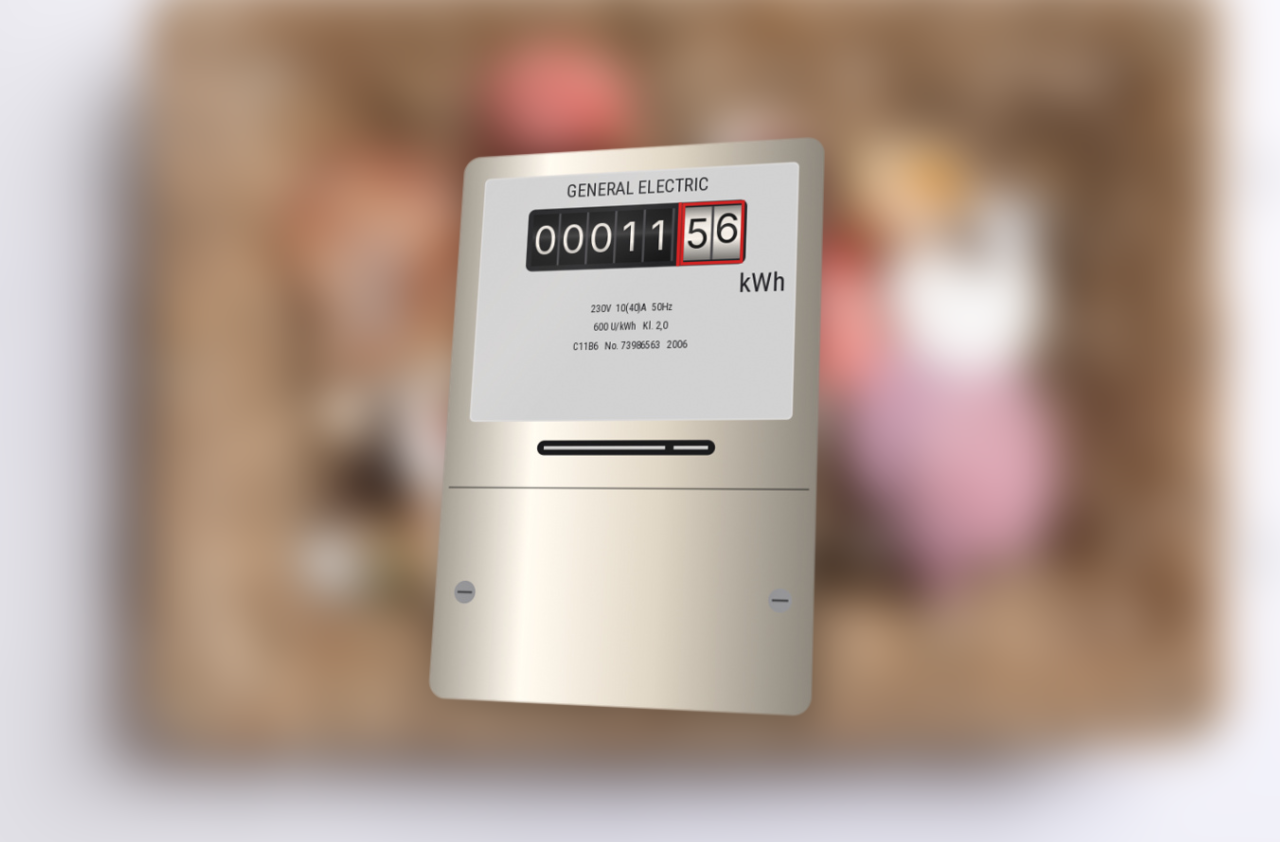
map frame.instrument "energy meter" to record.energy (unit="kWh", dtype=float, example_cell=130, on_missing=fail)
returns 11.56
